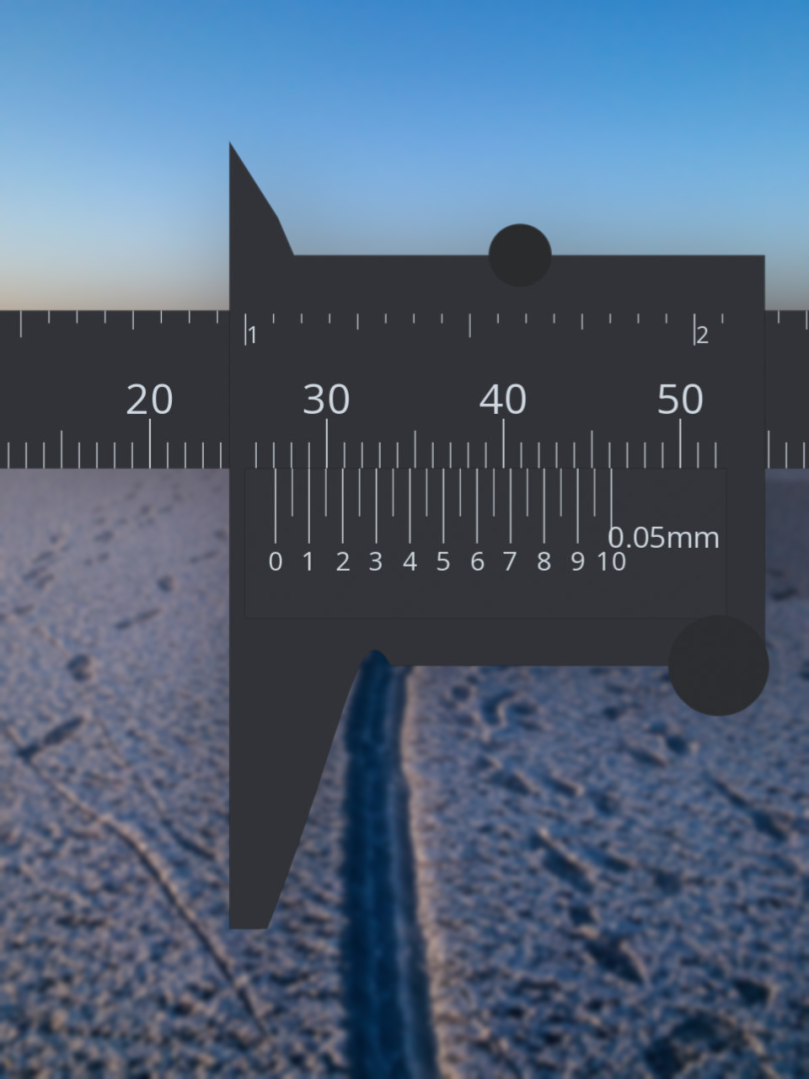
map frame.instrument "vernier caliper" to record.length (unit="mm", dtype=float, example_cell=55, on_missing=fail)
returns 27.1
